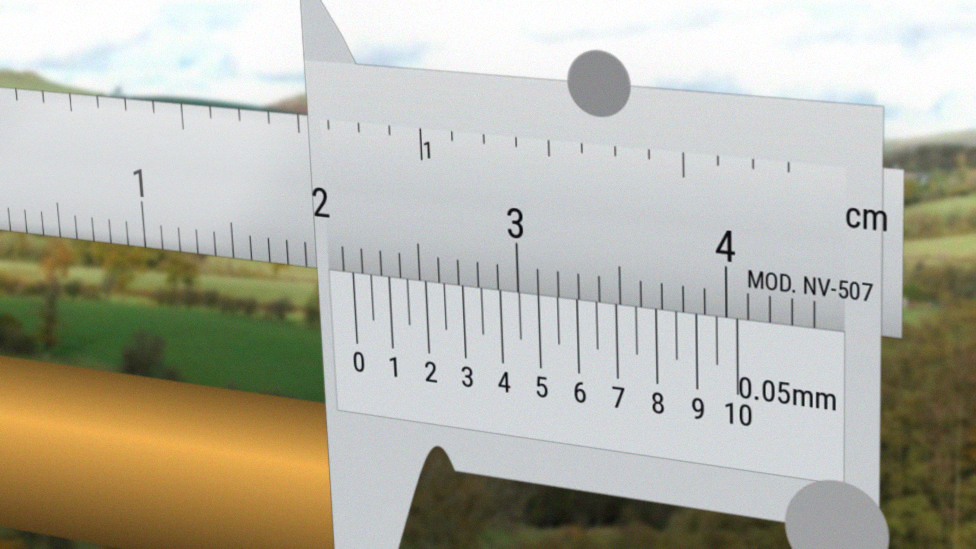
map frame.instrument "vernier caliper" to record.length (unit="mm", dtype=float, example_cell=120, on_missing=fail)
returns 21.5
